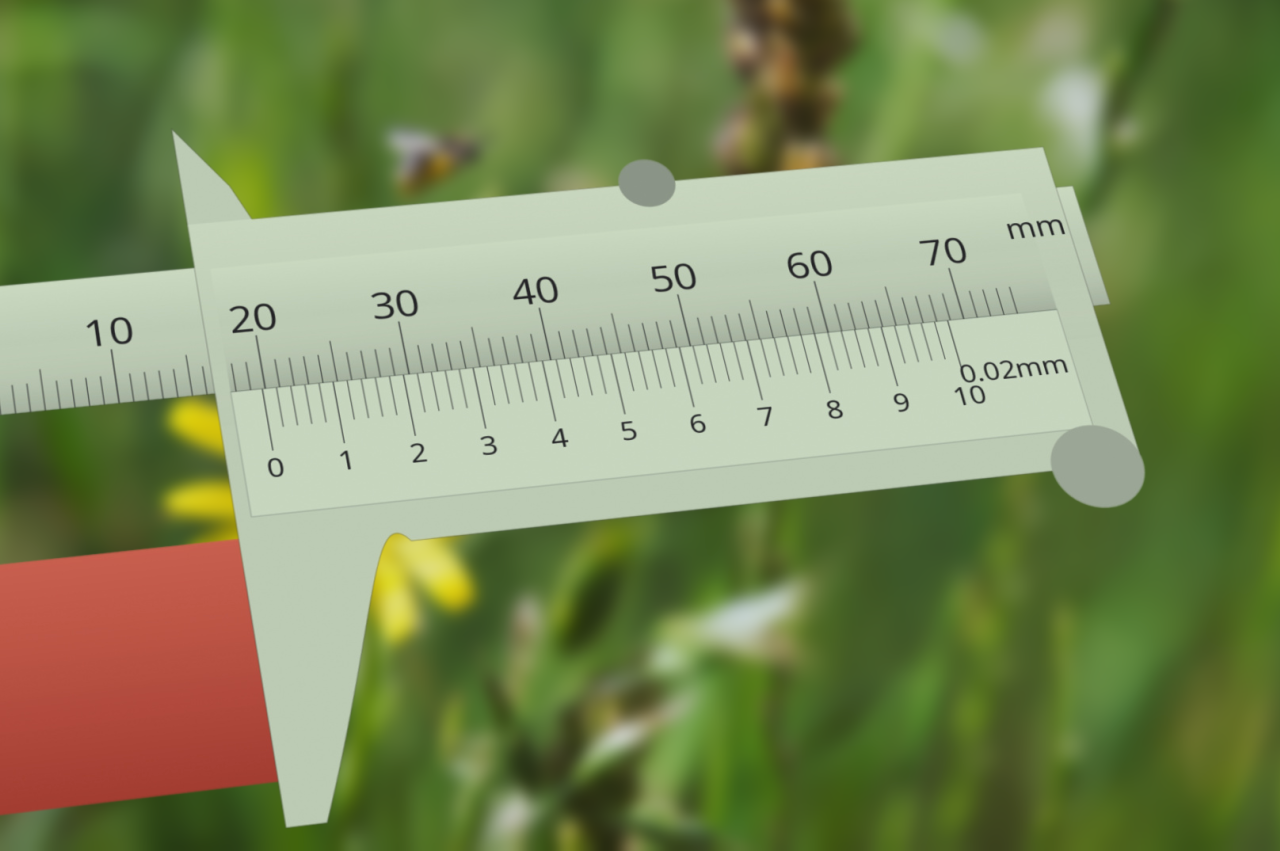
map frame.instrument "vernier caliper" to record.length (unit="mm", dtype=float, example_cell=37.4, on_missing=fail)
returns 19.8
